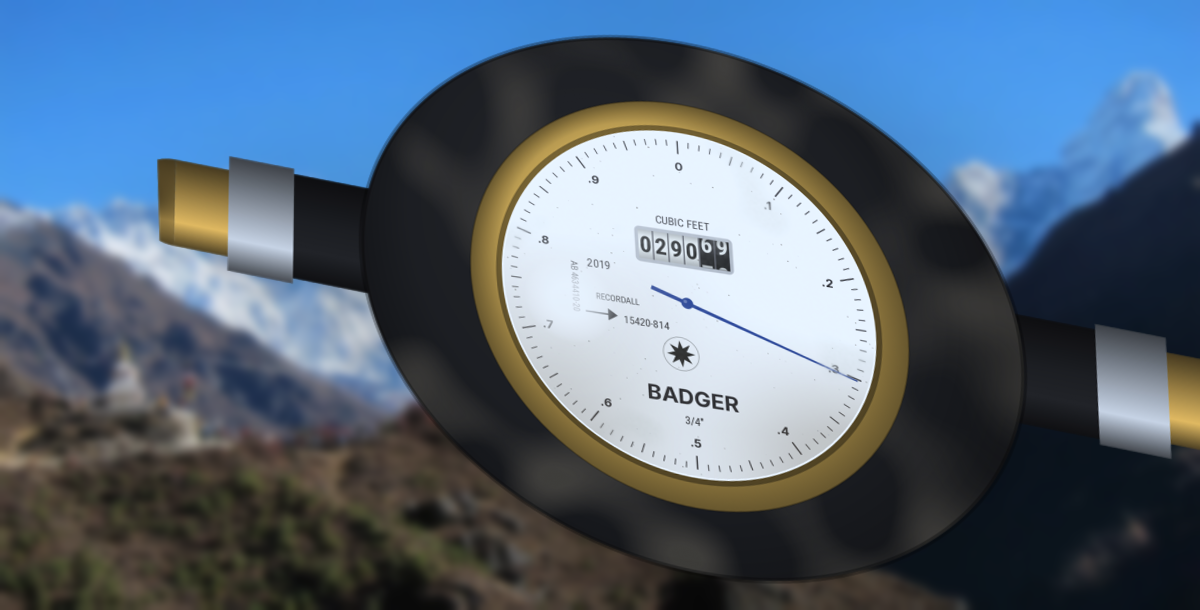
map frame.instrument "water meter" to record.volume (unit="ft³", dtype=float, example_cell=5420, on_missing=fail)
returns 29069.30
